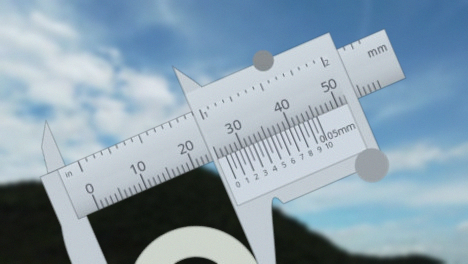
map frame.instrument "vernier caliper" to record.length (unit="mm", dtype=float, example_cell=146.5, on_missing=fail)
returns 26.5
